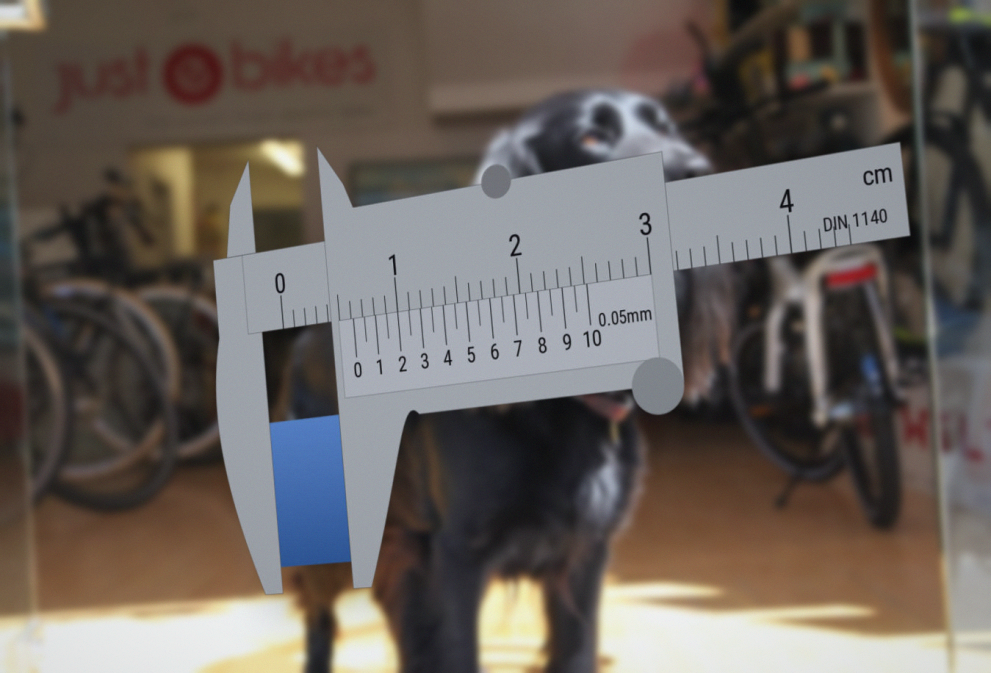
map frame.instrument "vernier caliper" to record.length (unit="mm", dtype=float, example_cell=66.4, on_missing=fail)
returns 6.2
